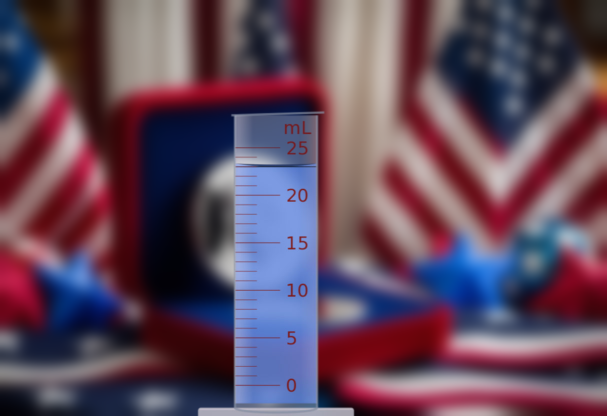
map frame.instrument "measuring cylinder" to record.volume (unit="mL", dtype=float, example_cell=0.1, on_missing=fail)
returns 23
